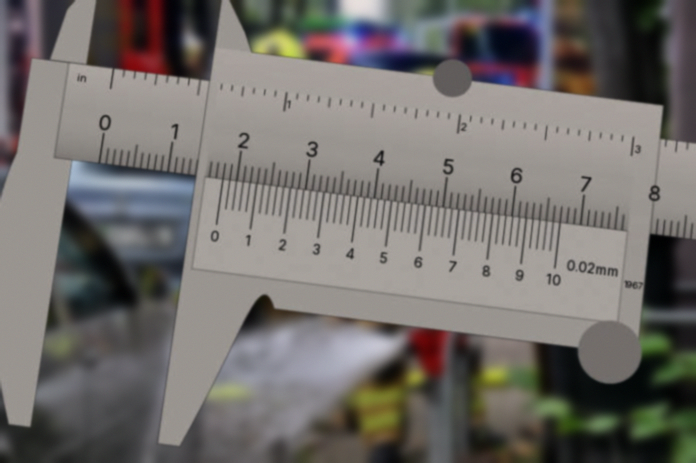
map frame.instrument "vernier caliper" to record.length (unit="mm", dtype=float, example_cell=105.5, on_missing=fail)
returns 18.0
